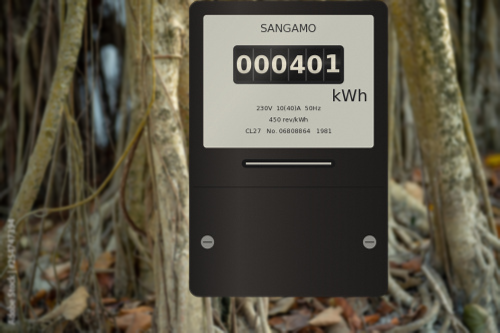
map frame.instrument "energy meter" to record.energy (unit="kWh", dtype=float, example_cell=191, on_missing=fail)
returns 401
